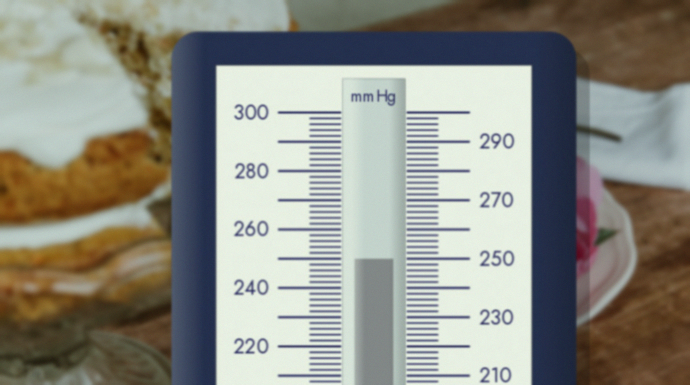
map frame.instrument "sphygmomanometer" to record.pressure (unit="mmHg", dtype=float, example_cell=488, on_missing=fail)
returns 250
